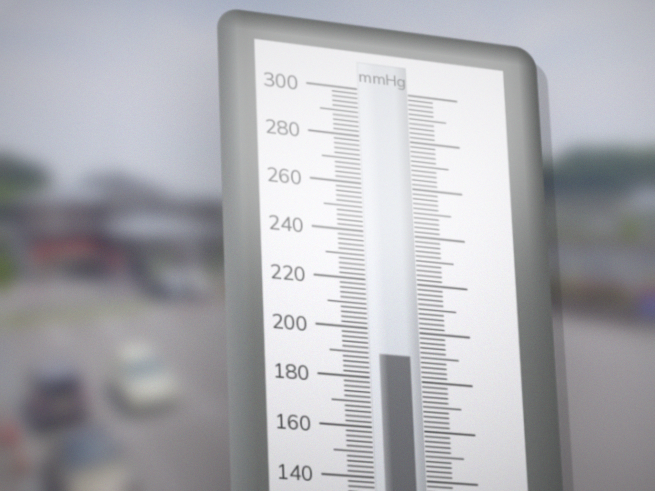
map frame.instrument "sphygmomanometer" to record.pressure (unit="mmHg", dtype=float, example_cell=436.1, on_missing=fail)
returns 190
